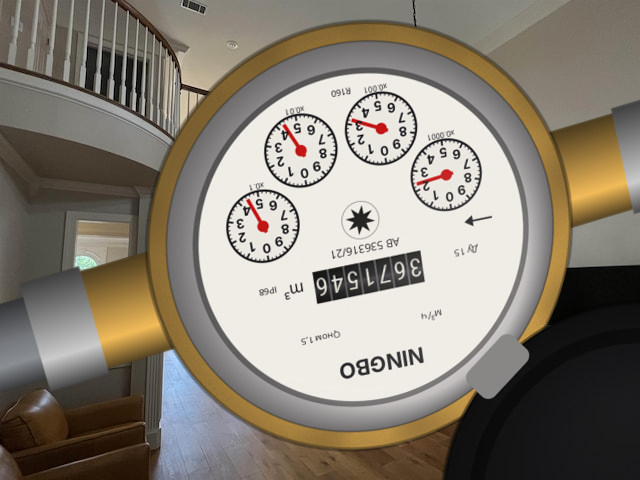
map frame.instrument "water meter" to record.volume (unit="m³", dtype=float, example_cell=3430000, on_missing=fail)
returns 3671546.4432
